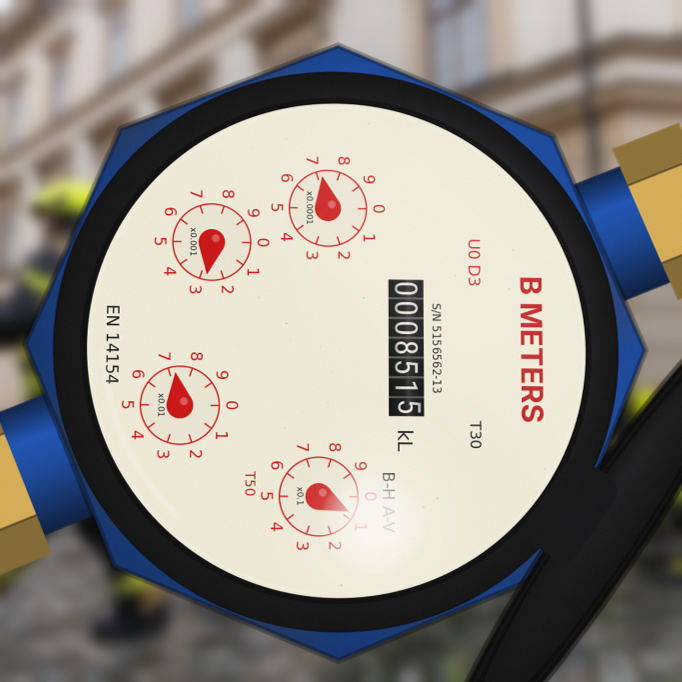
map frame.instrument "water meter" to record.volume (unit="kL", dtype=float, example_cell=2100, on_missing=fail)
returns 8515.0727
